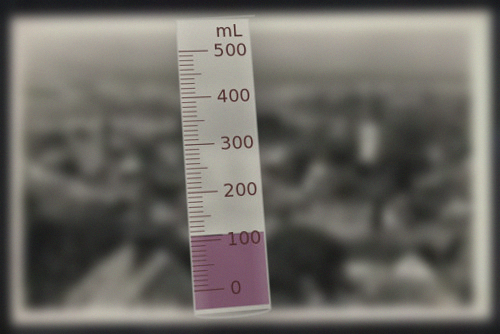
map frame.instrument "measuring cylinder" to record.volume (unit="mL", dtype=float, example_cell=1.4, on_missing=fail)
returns 110
